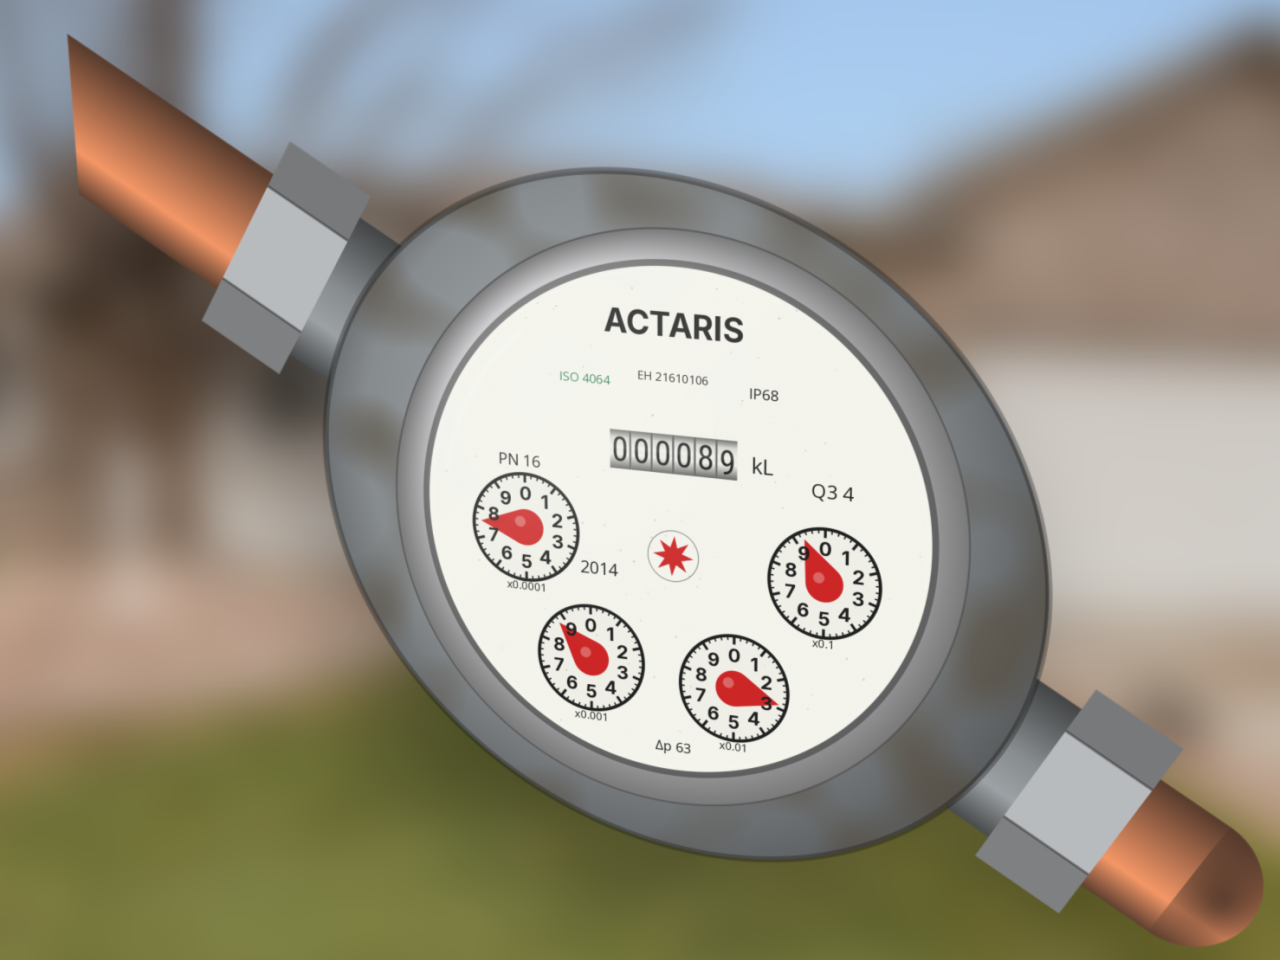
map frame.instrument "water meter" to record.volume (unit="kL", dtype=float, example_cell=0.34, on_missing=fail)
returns 88.9287
